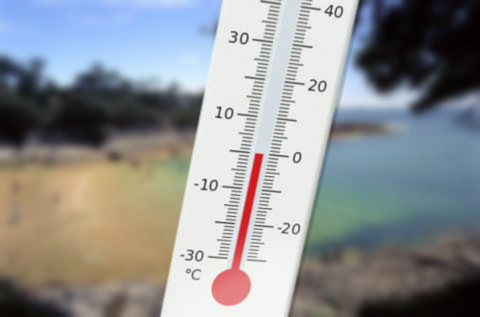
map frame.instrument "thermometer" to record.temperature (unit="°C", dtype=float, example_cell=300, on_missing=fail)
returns 0
